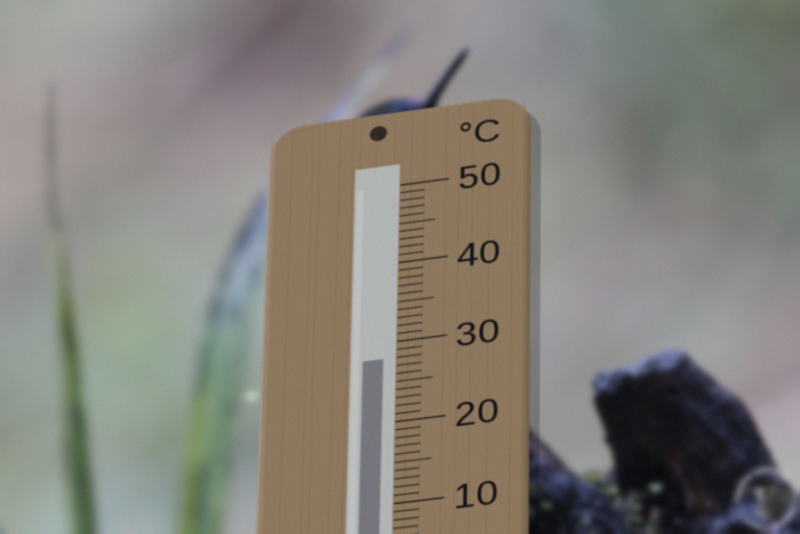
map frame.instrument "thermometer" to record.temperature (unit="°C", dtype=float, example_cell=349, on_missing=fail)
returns 28
